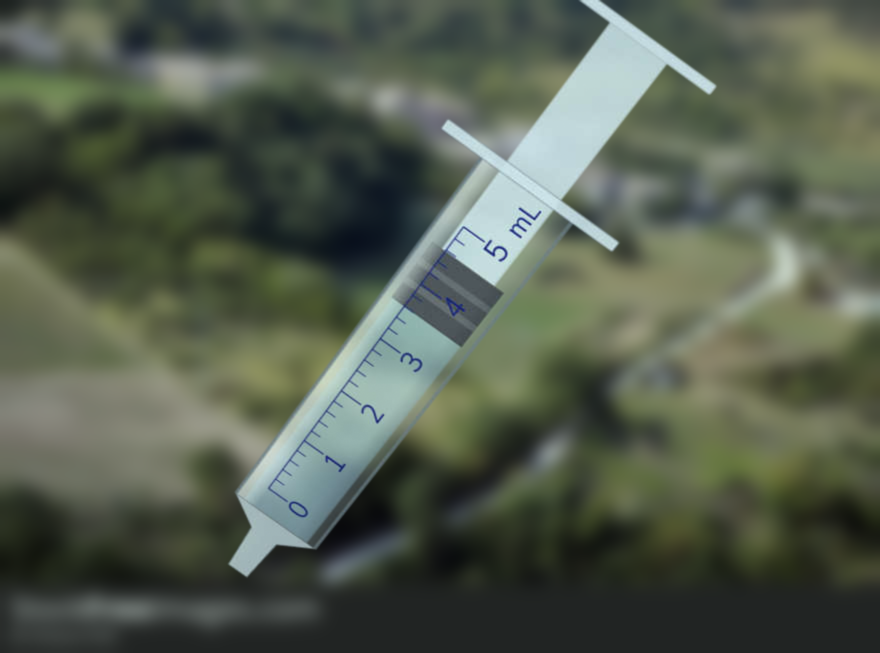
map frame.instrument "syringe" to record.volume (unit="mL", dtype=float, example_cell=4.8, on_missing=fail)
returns 3.6
